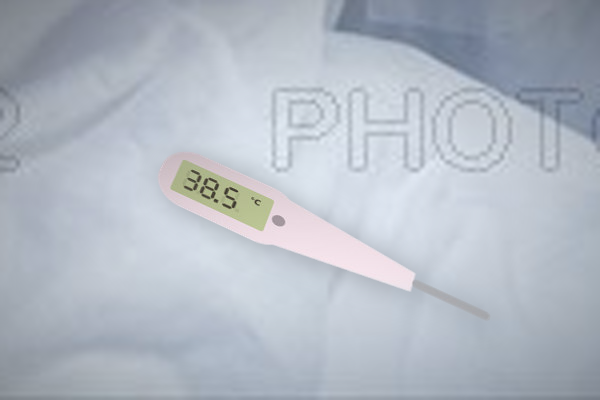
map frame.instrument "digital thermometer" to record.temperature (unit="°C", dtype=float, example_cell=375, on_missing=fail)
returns 38.5
